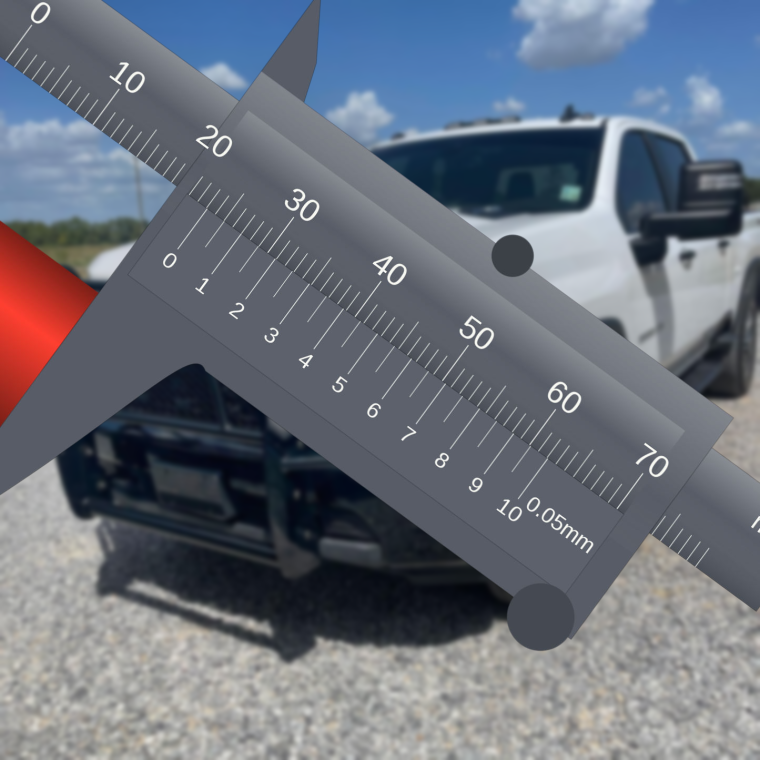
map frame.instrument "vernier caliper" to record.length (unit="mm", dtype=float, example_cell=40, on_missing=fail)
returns 23.1
